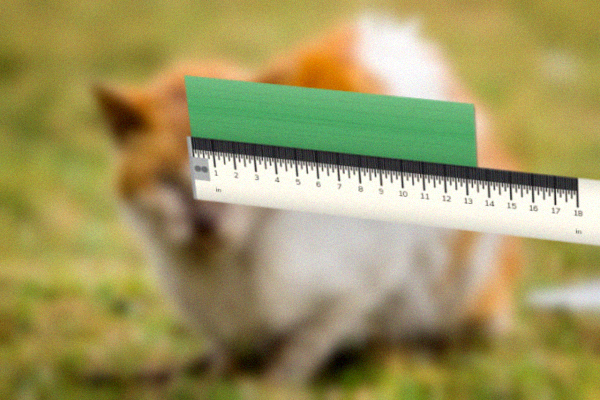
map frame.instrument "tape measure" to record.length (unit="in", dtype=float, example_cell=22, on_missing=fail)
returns 13.5
